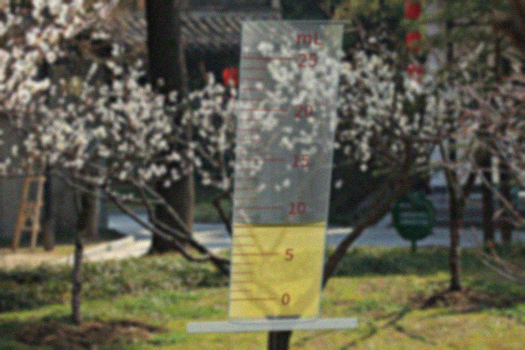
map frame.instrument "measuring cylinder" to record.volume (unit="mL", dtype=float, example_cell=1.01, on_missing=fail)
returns 8
